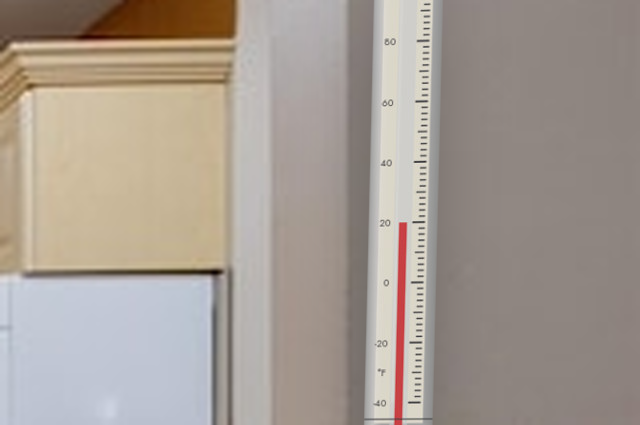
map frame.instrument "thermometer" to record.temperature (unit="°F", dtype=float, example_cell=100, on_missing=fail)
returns 20
